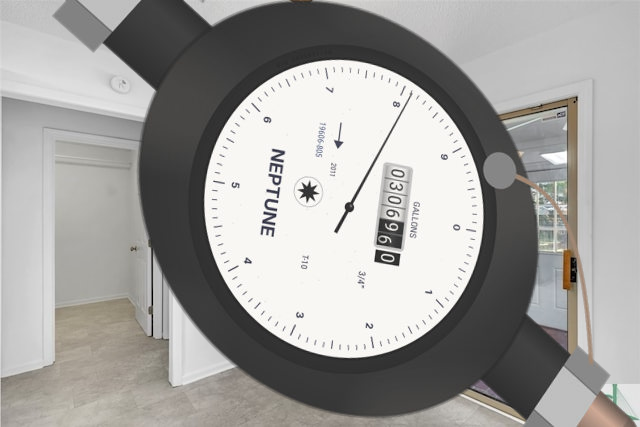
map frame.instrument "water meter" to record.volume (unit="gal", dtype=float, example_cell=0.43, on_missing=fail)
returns 306958.1
